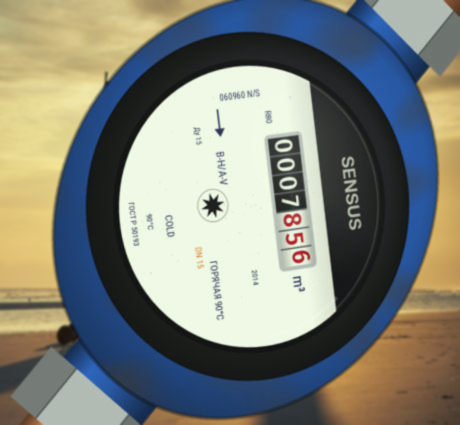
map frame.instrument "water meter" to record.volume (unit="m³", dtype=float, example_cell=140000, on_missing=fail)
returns 7.856
